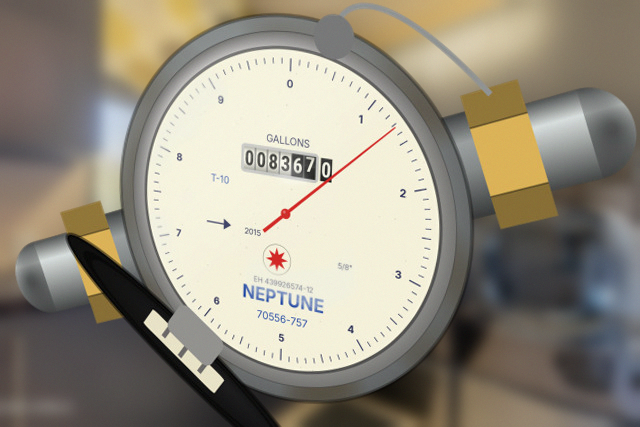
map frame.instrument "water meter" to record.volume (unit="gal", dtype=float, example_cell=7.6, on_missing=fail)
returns 83671.3
